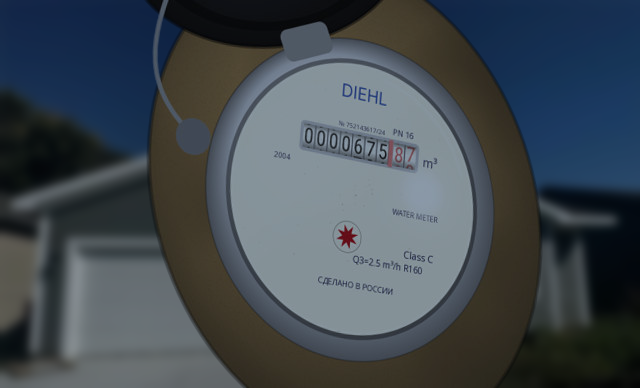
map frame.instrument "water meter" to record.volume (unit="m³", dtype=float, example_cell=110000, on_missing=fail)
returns 675.87
